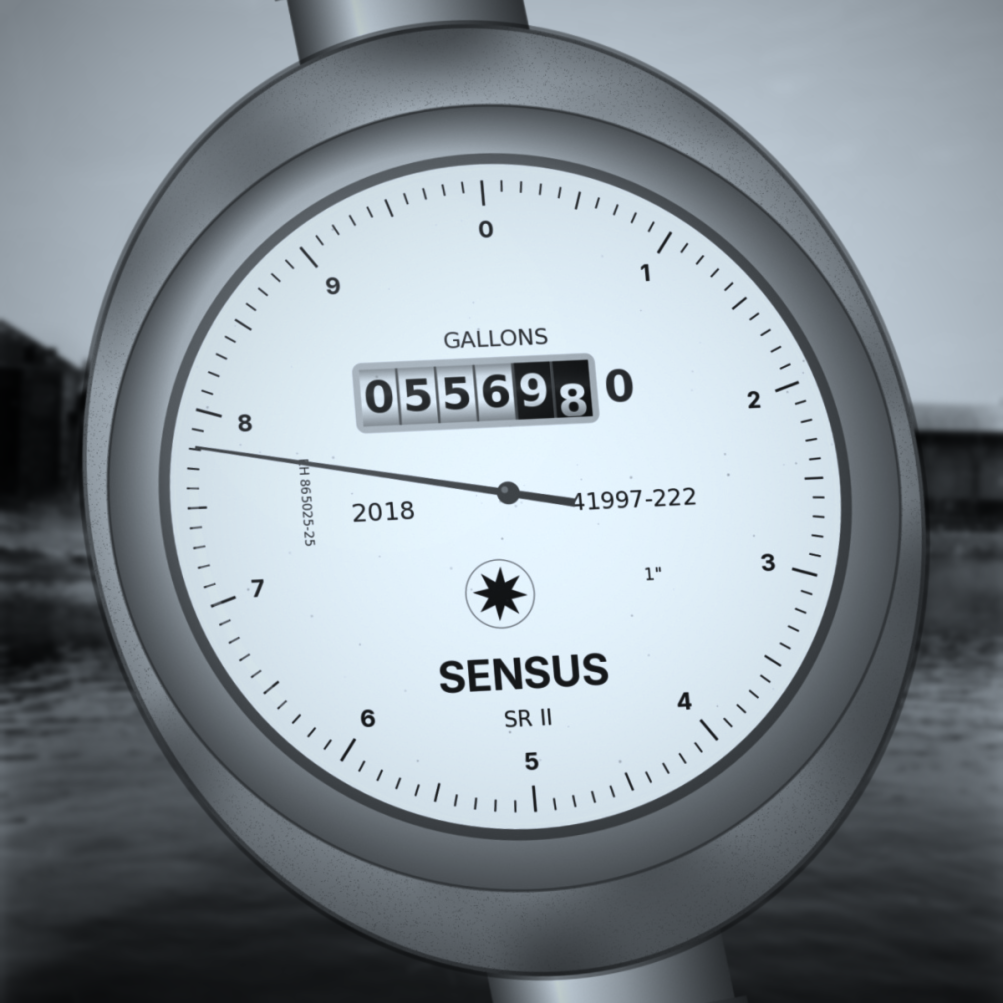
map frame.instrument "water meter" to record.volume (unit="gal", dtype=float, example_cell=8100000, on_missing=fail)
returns 556977.8
